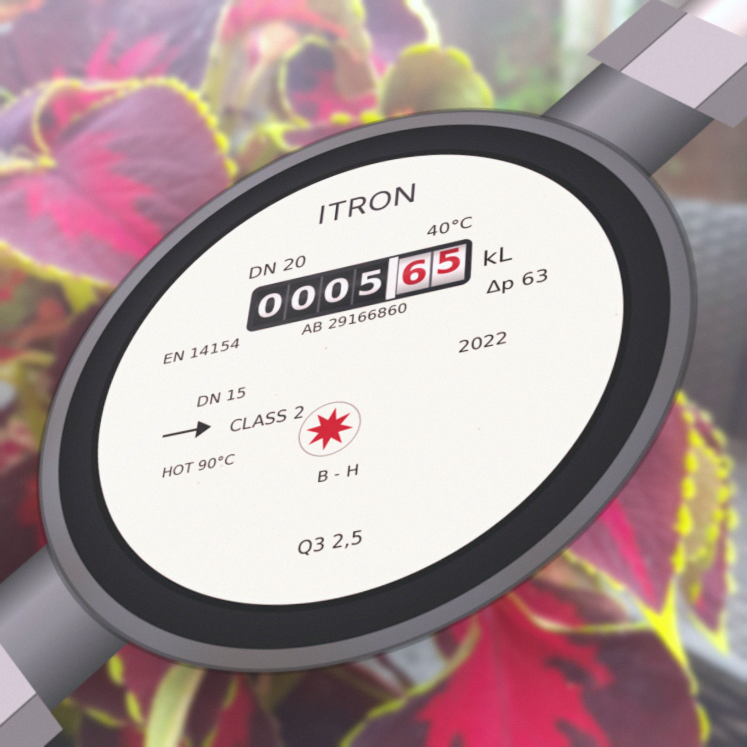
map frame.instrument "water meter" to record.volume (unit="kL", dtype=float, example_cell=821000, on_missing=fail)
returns 5.65
